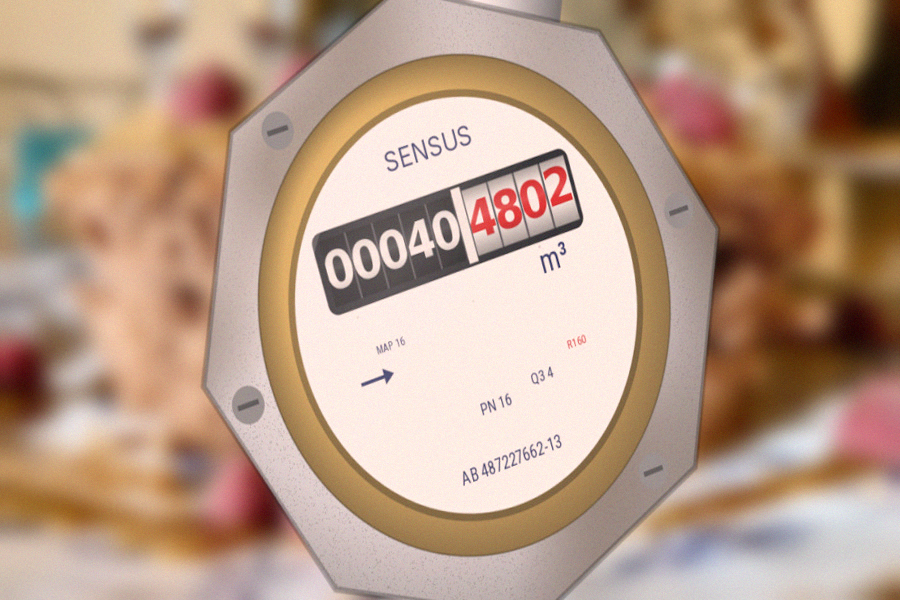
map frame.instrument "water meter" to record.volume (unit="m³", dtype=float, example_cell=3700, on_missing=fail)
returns 40.4802
